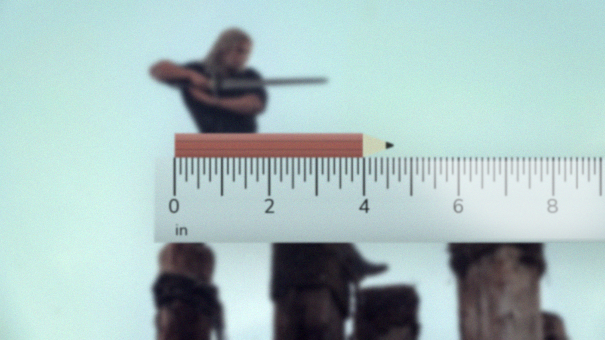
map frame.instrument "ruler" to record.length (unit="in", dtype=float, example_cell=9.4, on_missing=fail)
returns 4.625
